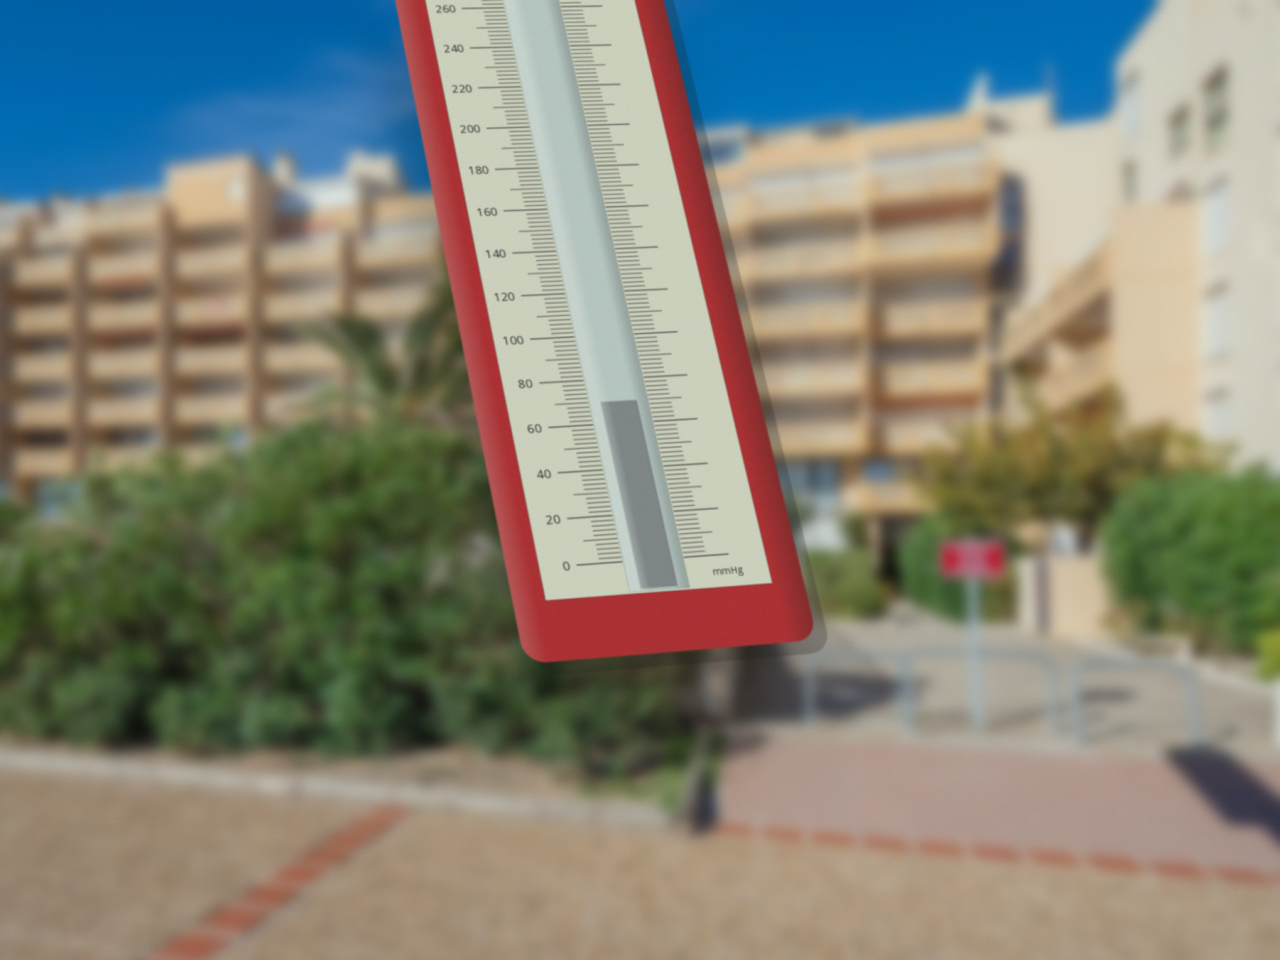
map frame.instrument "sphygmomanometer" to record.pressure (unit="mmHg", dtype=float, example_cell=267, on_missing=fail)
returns 70
